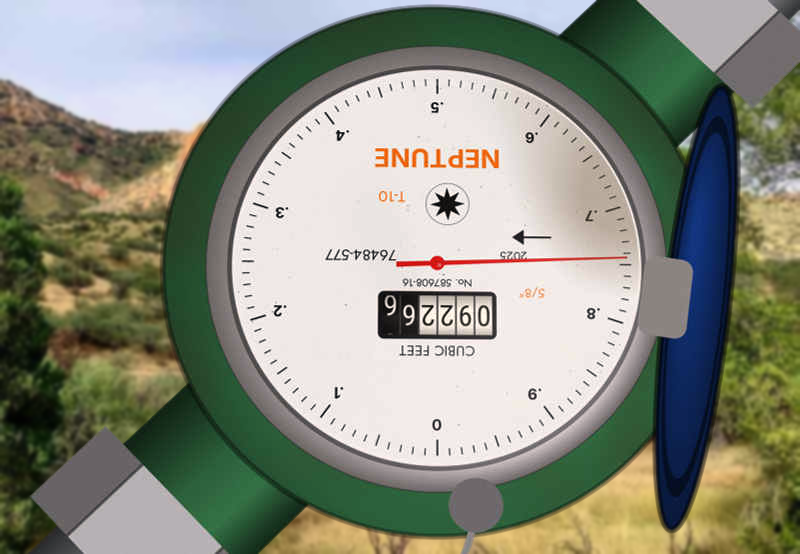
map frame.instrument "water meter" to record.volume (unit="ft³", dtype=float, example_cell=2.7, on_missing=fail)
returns 92265.74
